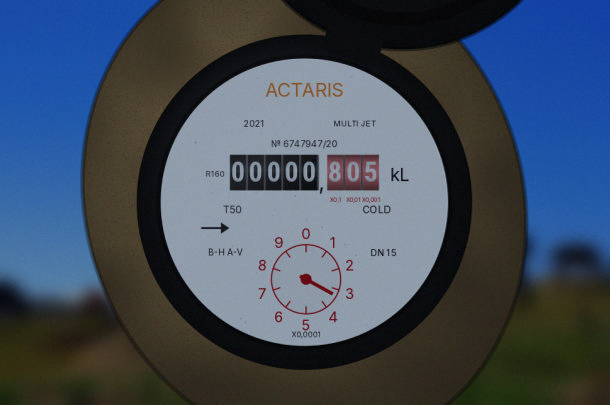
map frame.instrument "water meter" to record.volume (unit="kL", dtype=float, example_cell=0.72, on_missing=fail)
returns 0.8053
